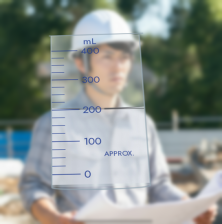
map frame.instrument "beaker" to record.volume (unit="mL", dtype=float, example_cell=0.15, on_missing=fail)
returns 200
